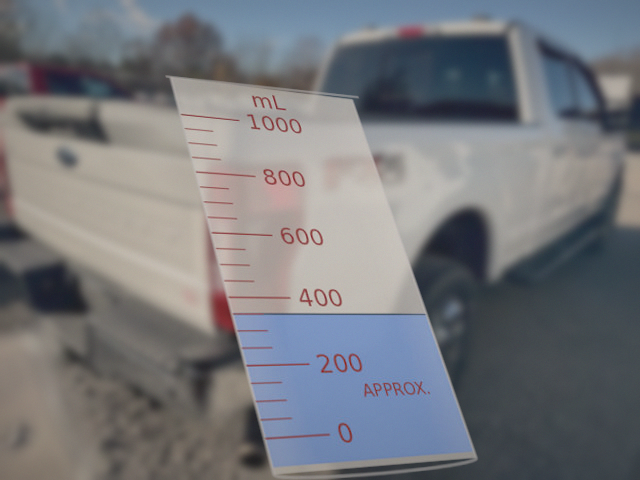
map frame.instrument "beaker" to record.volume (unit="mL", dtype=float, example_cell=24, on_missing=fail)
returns 350
